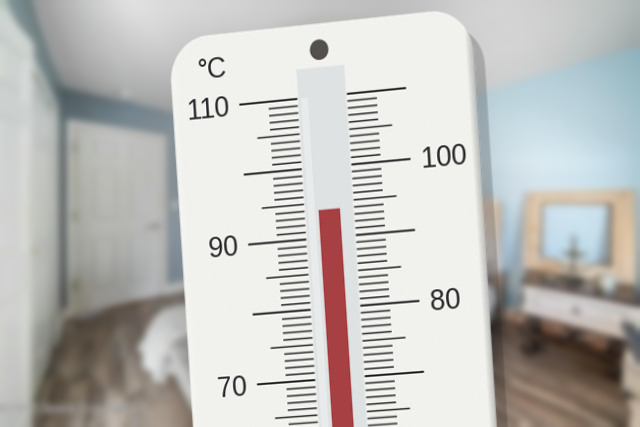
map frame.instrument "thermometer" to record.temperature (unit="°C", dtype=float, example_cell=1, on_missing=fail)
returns 94
